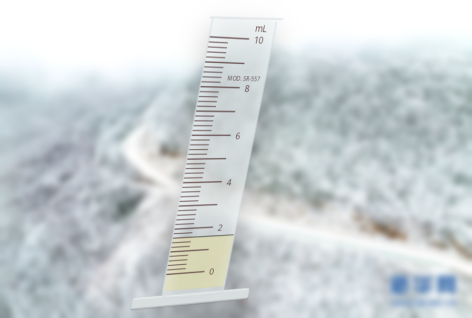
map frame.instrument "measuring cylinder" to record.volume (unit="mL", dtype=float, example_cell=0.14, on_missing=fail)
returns 1.6
